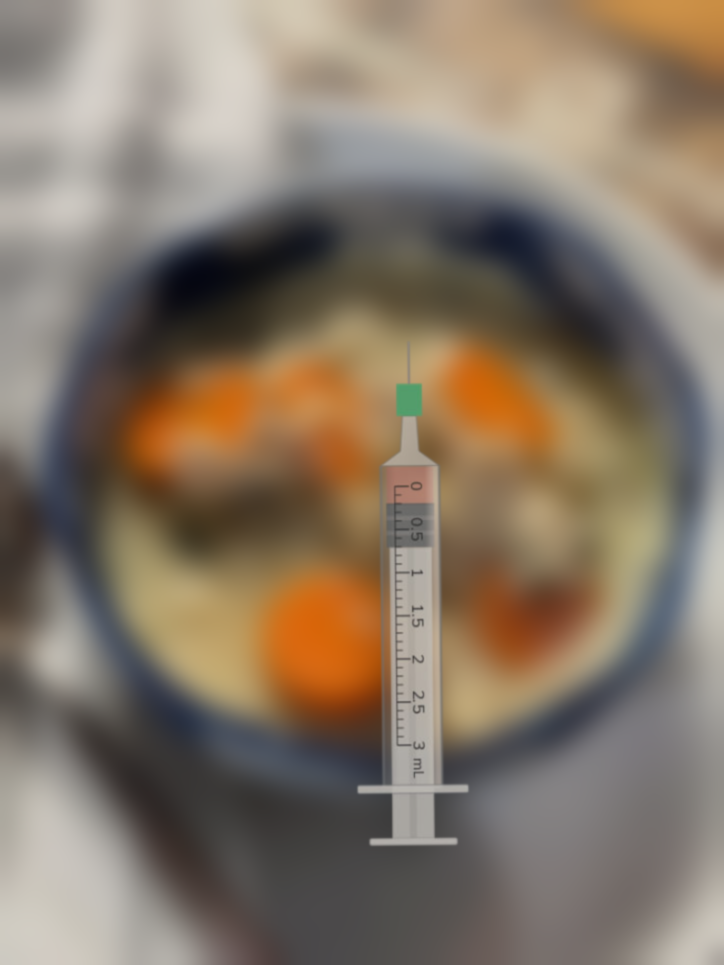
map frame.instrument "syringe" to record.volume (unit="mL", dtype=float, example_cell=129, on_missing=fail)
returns 0.2
